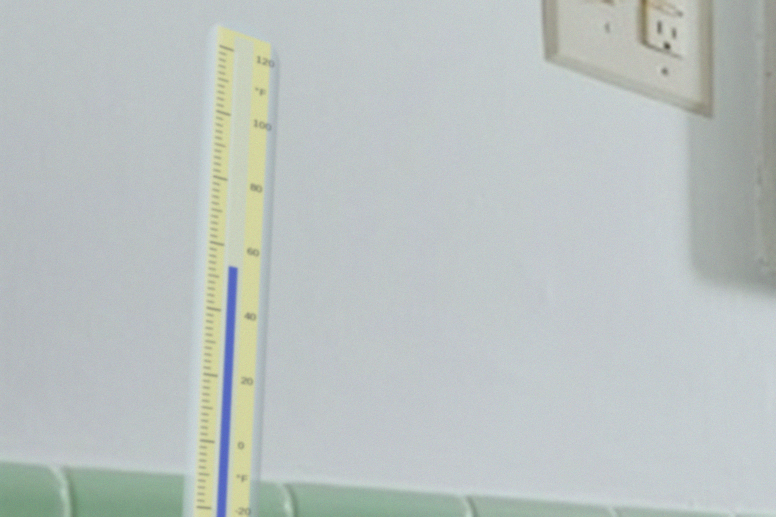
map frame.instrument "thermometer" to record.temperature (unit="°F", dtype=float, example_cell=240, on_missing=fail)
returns 54
